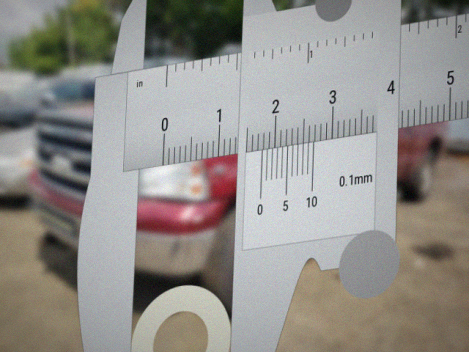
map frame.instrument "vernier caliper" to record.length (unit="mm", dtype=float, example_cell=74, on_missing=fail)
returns 17.8
